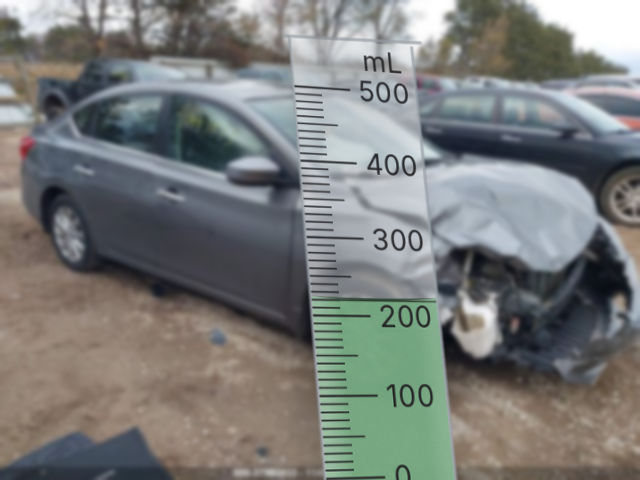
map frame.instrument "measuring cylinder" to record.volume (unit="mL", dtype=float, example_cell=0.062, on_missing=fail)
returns 220
